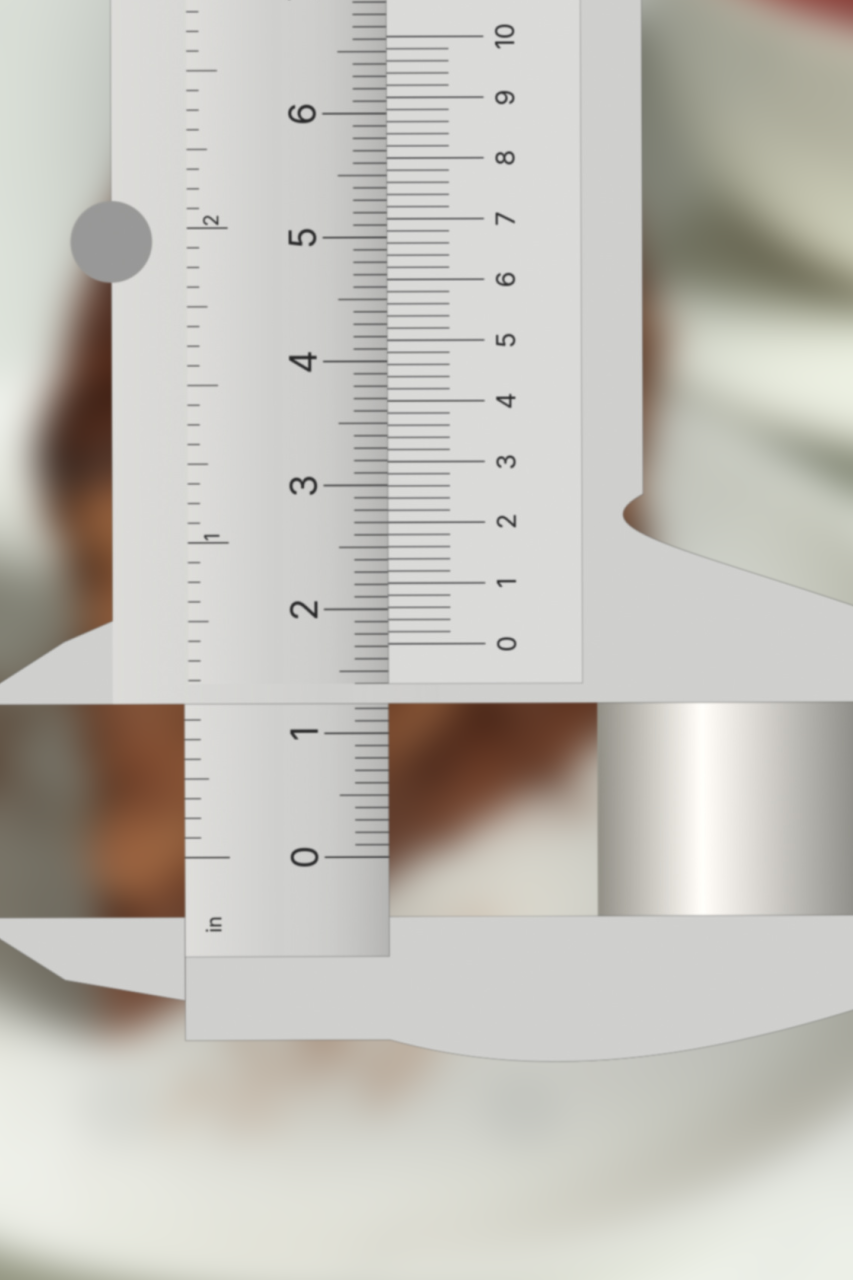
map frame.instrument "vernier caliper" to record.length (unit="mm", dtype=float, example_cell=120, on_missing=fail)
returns 17.2
